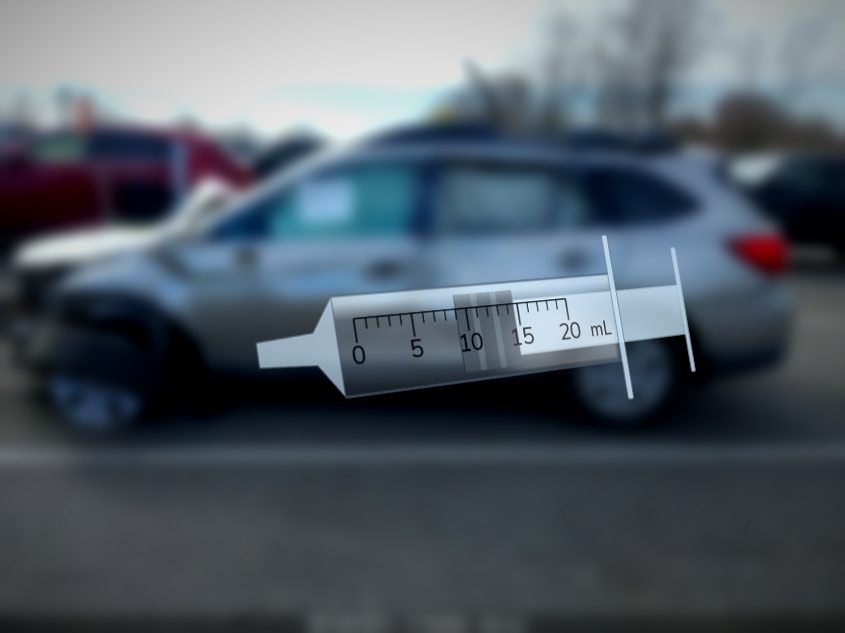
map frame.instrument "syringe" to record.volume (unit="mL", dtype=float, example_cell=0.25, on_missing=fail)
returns 9
